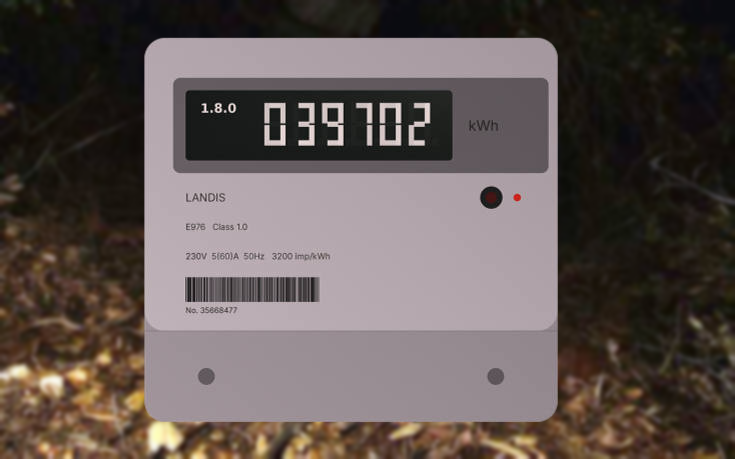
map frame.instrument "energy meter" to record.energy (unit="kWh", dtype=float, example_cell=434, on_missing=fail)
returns 39702
